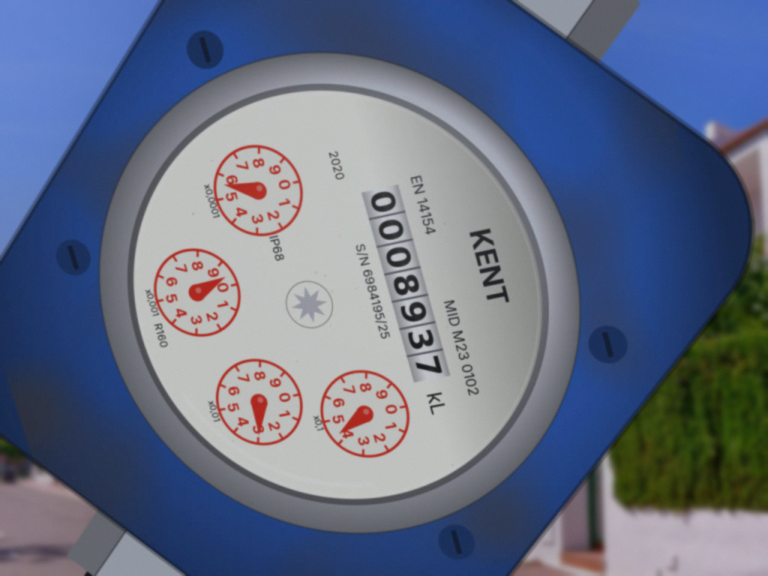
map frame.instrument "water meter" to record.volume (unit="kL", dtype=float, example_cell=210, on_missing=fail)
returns 8937.4295
